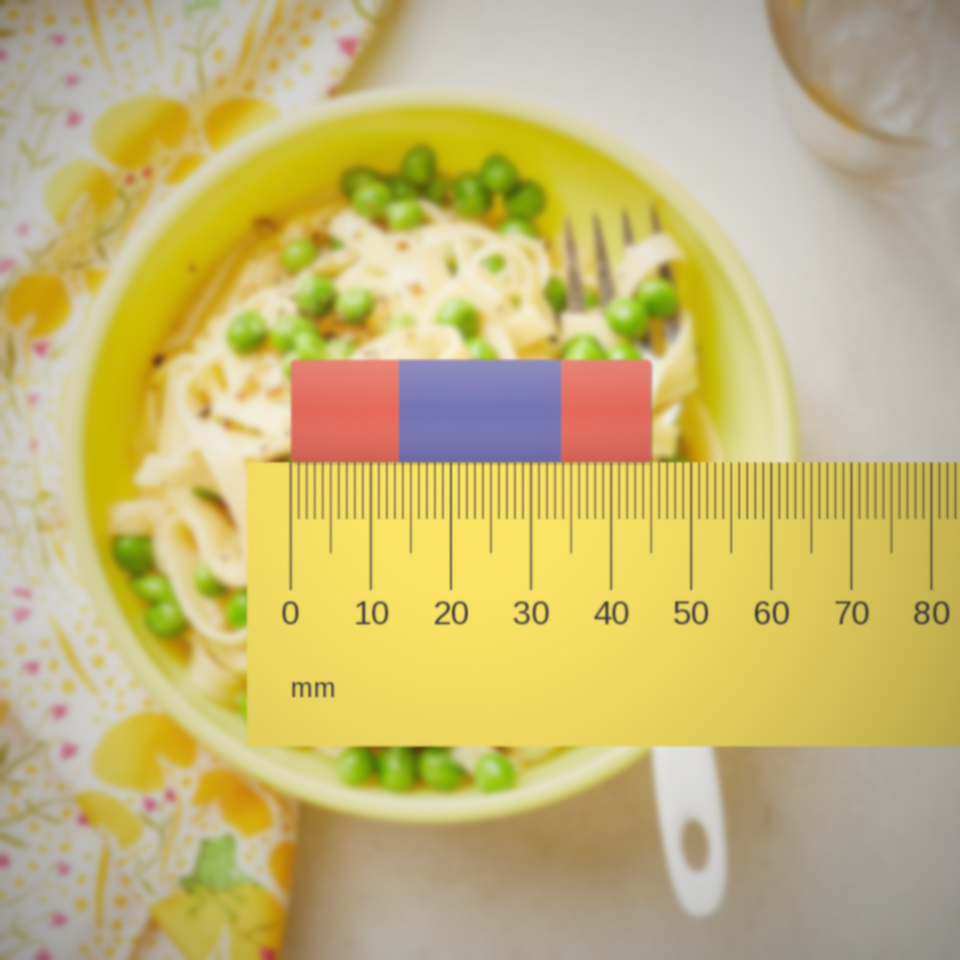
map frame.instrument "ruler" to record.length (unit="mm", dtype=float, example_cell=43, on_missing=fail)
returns 45
